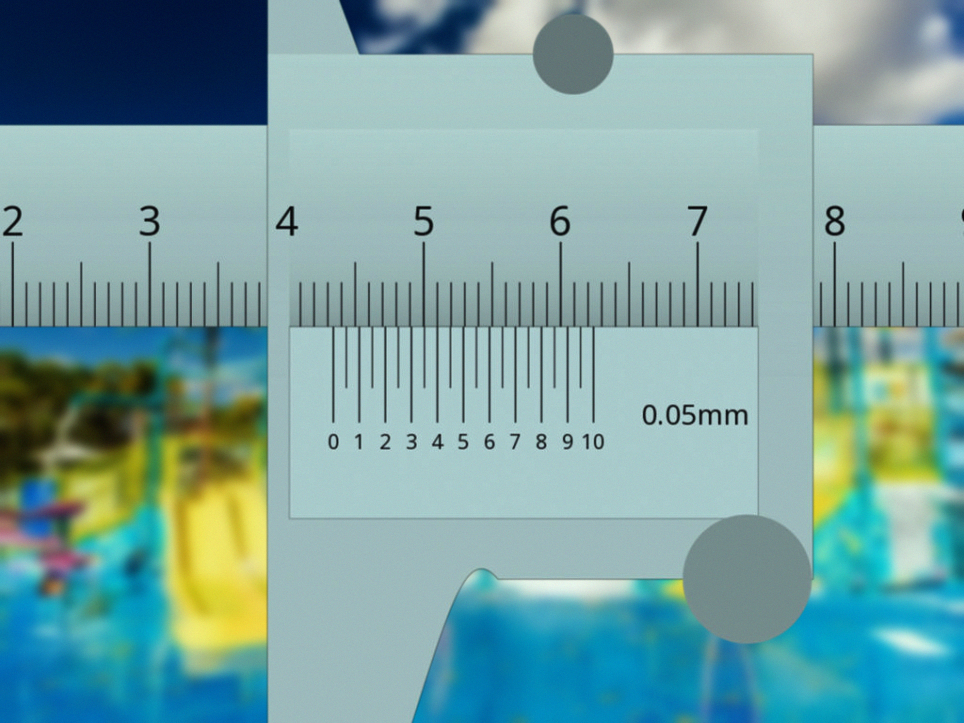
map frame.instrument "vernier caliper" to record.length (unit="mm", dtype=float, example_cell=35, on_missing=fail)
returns 43.4
